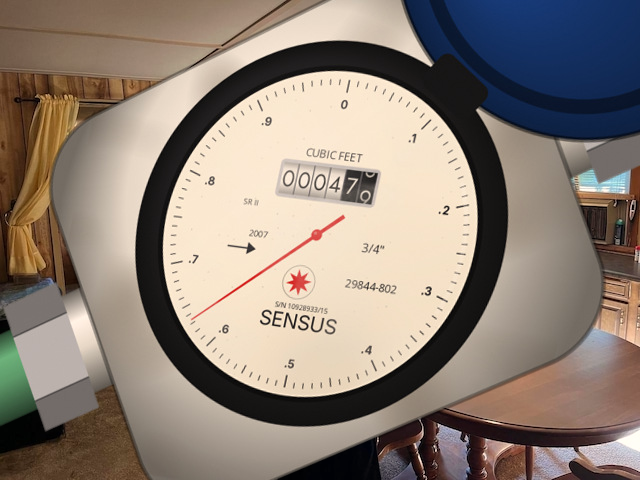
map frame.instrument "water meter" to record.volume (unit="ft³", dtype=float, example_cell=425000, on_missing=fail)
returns 478.63
